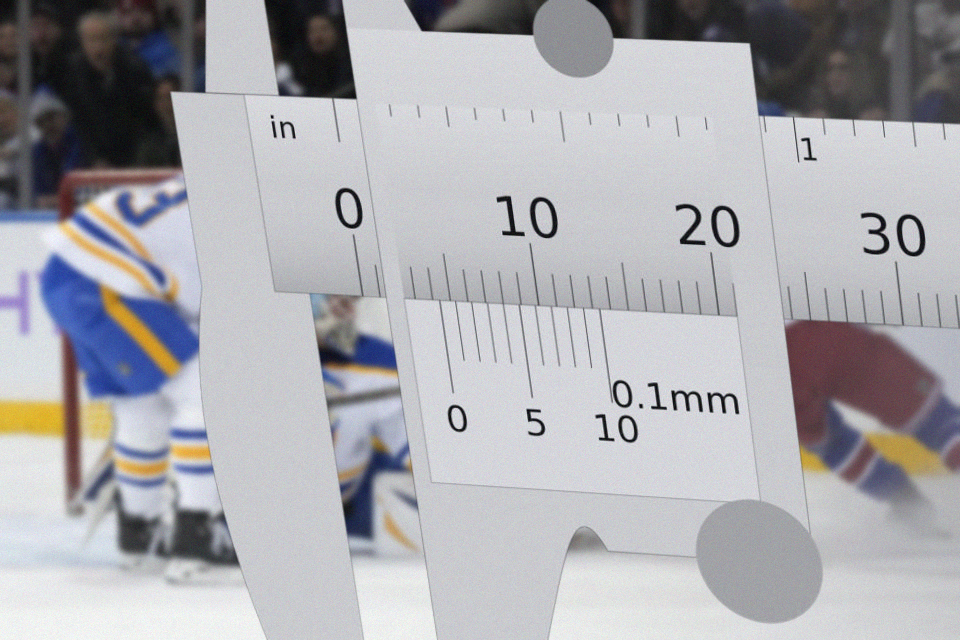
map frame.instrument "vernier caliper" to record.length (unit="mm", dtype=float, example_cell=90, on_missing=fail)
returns 4.4
